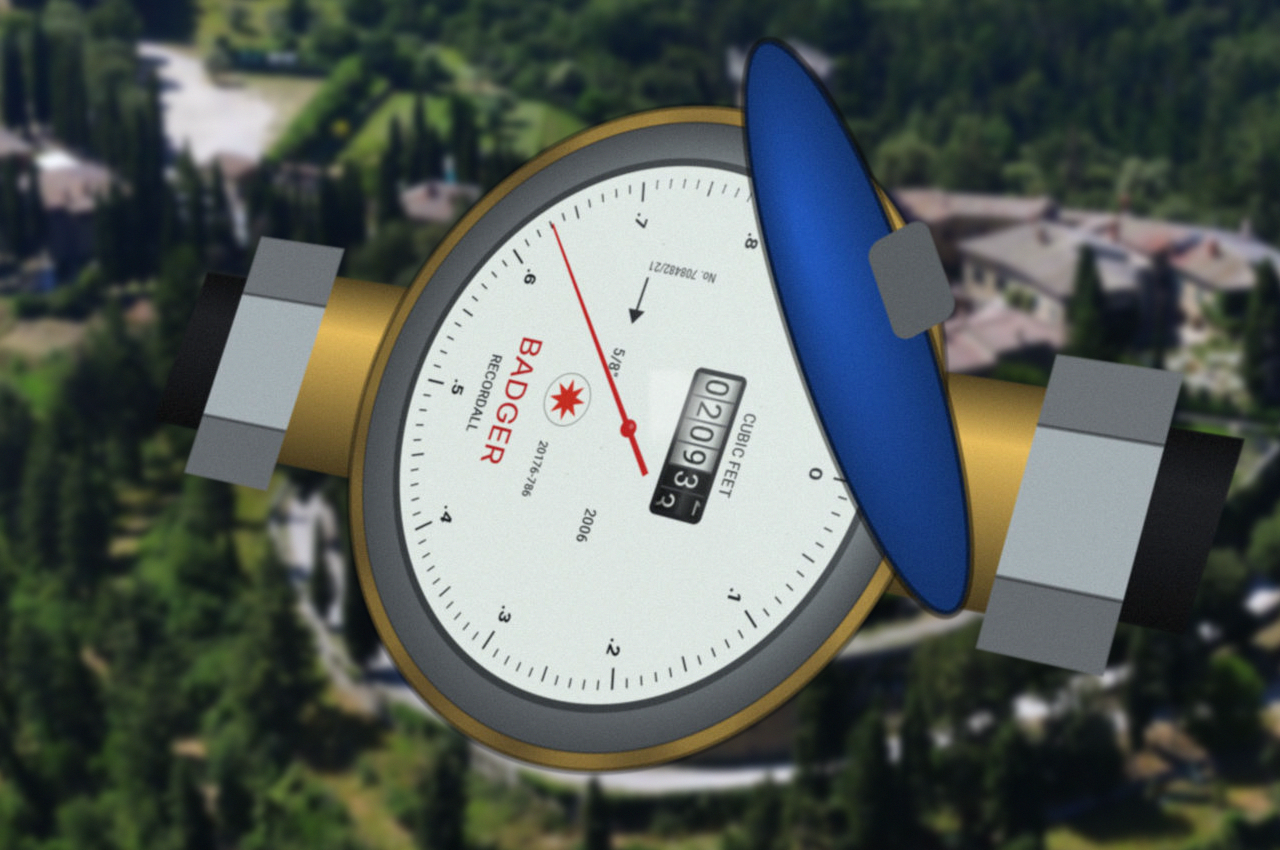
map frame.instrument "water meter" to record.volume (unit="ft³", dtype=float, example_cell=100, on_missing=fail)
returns 20932.63
